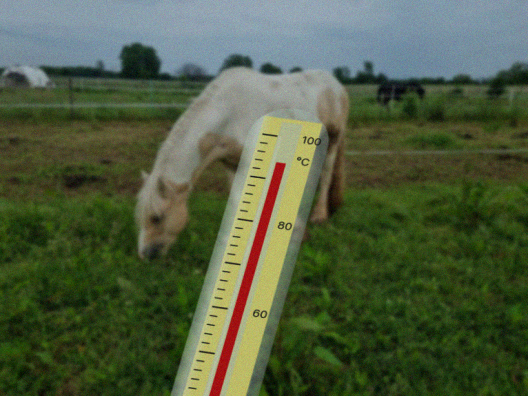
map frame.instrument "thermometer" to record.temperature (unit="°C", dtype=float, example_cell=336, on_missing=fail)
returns 94
